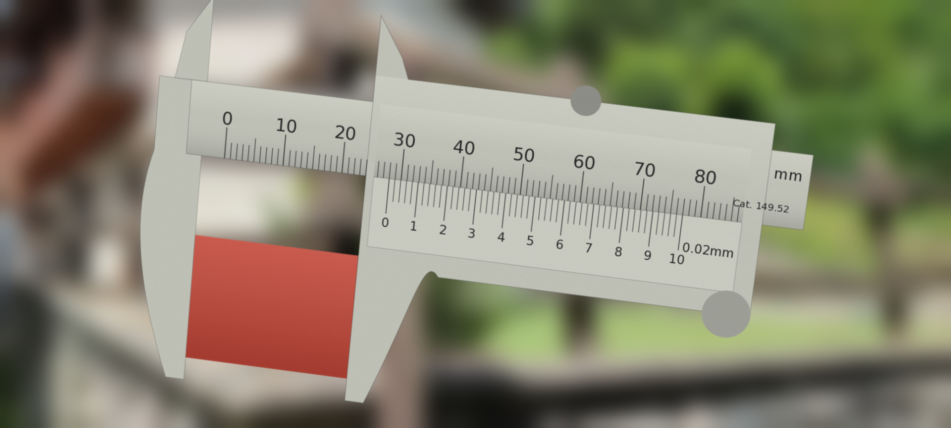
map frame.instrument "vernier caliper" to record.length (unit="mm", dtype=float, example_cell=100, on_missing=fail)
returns 28.0
